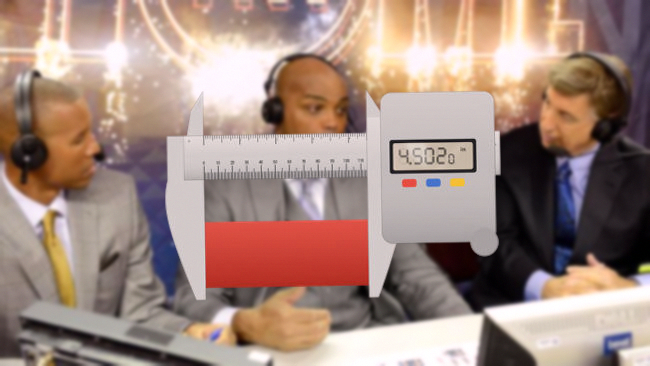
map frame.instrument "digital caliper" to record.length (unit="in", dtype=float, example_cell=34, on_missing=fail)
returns 4.5020
